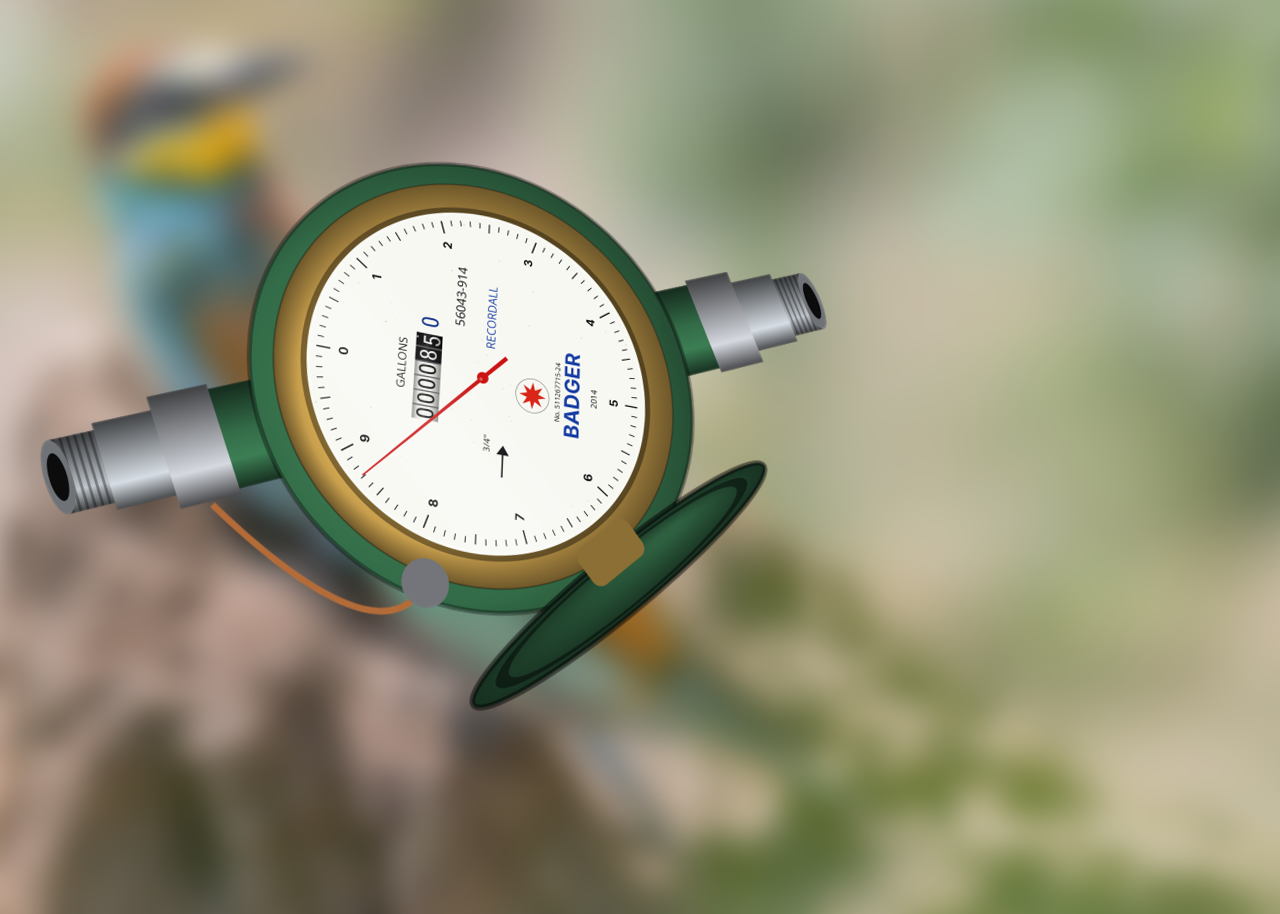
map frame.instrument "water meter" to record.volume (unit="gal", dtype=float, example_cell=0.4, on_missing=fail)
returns 848.7
